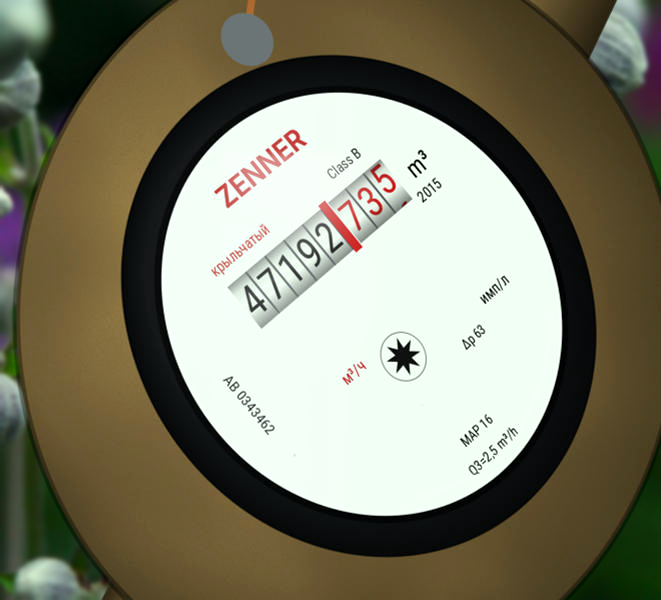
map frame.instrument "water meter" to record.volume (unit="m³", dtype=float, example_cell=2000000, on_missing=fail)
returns 47192.735
